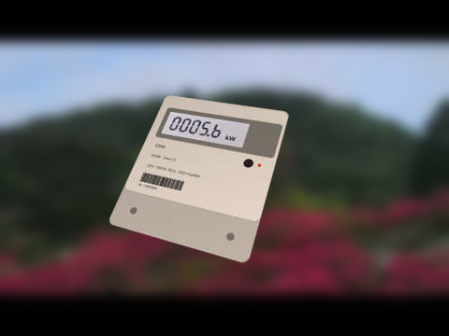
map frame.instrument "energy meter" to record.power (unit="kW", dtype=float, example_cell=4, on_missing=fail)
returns 5.6
